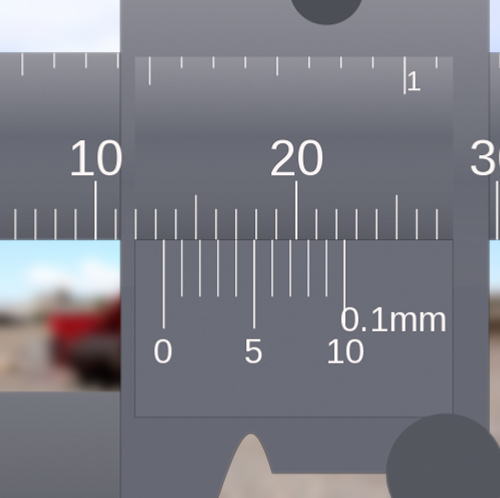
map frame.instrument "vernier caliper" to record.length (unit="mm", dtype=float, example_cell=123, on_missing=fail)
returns 13.4
